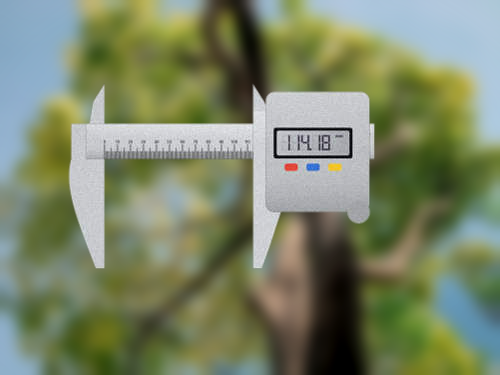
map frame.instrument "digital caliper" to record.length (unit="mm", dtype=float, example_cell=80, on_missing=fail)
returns 114.18
